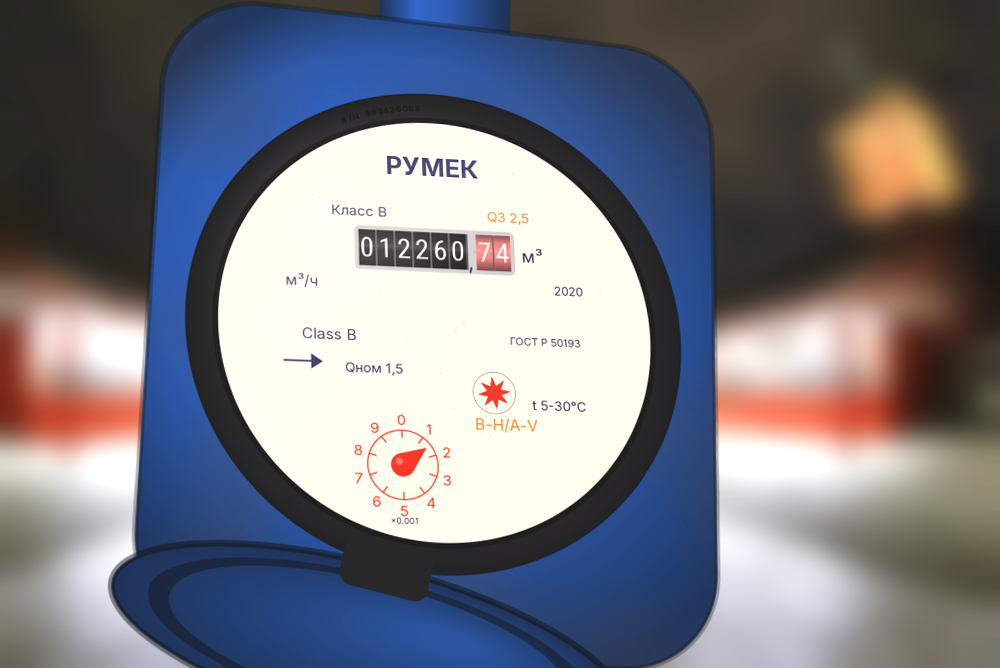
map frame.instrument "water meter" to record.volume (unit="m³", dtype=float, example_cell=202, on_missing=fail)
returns 12260.741
